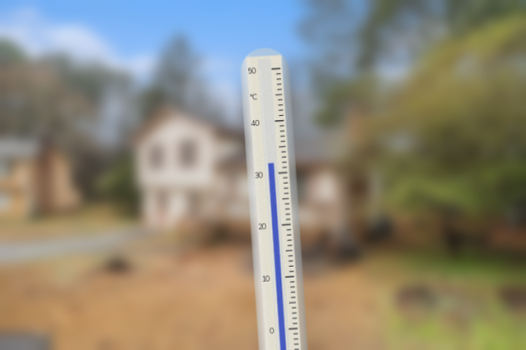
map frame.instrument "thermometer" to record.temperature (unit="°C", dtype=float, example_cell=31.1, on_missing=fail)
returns 32
